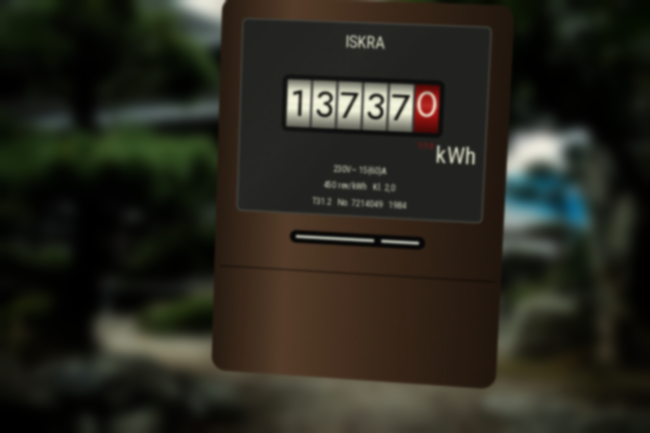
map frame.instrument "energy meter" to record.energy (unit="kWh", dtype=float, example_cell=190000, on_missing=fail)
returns 13737.0
